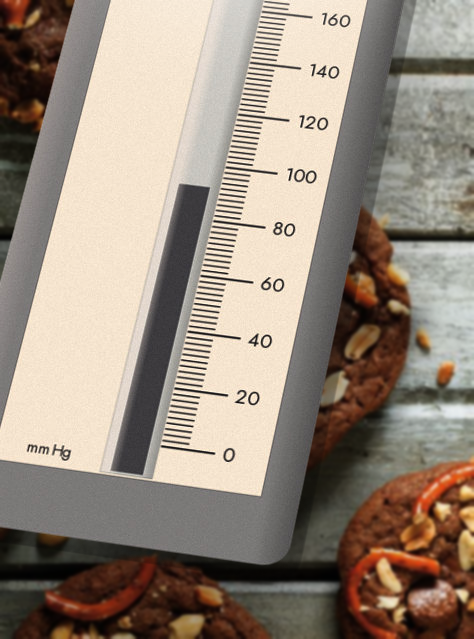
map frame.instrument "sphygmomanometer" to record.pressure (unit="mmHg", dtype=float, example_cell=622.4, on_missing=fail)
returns 92
